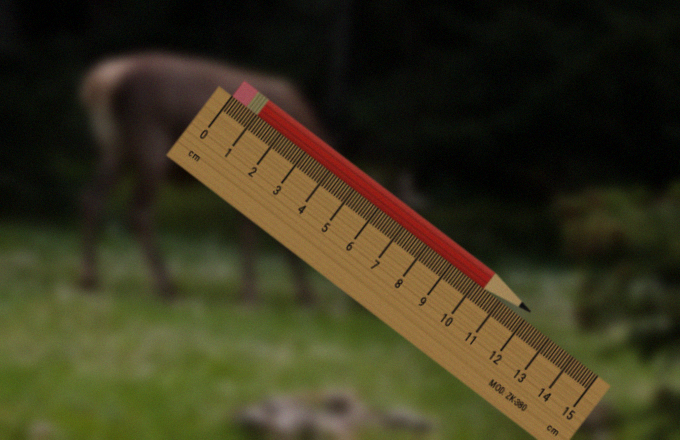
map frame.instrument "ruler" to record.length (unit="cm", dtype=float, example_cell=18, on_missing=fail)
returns 12
